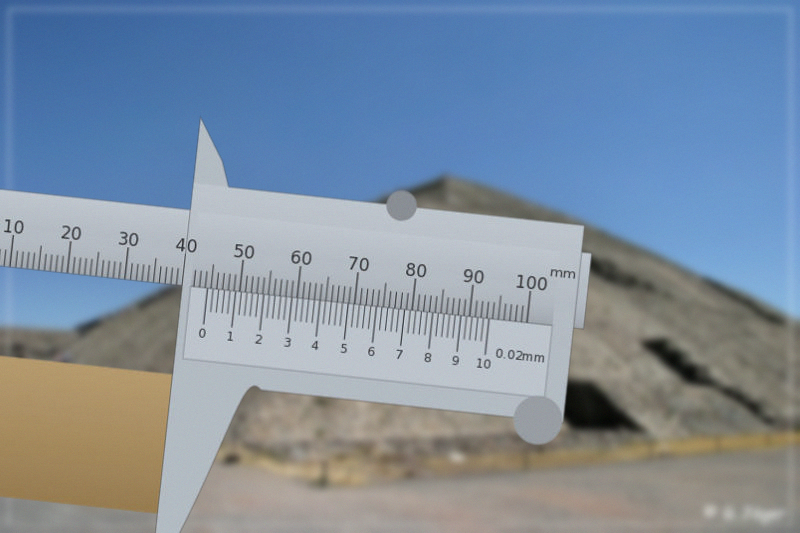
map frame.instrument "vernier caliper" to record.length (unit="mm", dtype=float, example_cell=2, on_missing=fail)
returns 44.4
